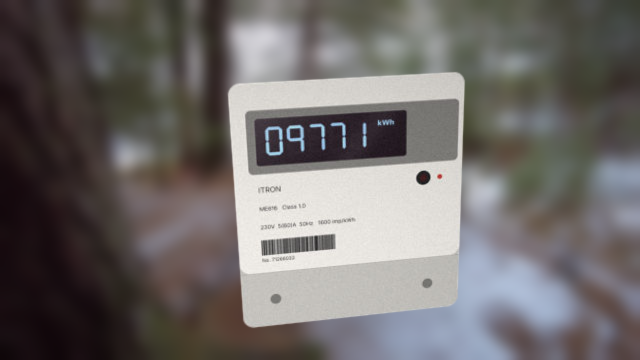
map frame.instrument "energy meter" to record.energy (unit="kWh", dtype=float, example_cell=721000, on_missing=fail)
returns 9771
